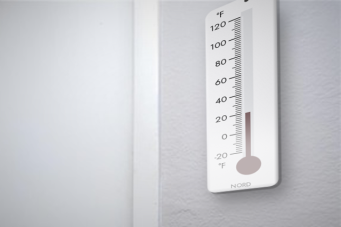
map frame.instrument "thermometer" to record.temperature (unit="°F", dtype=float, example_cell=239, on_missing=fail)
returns 20
